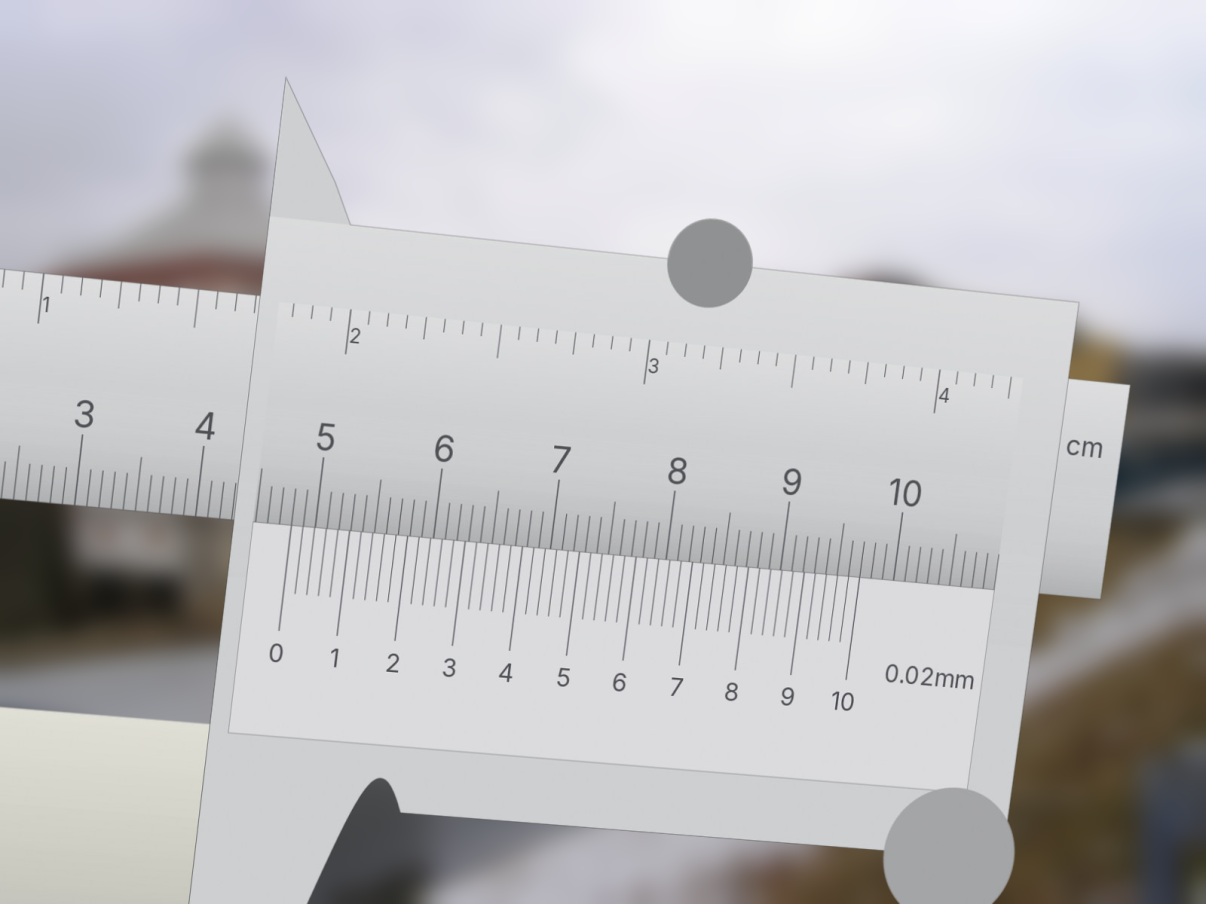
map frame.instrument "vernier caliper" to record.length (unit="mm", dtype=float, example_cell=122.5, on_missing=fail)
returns 48.0
